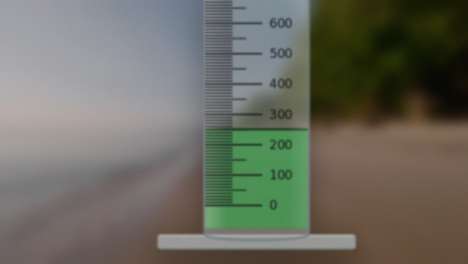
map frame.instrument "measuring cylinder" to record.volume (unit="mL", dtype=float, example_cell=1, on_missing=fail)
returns 250
